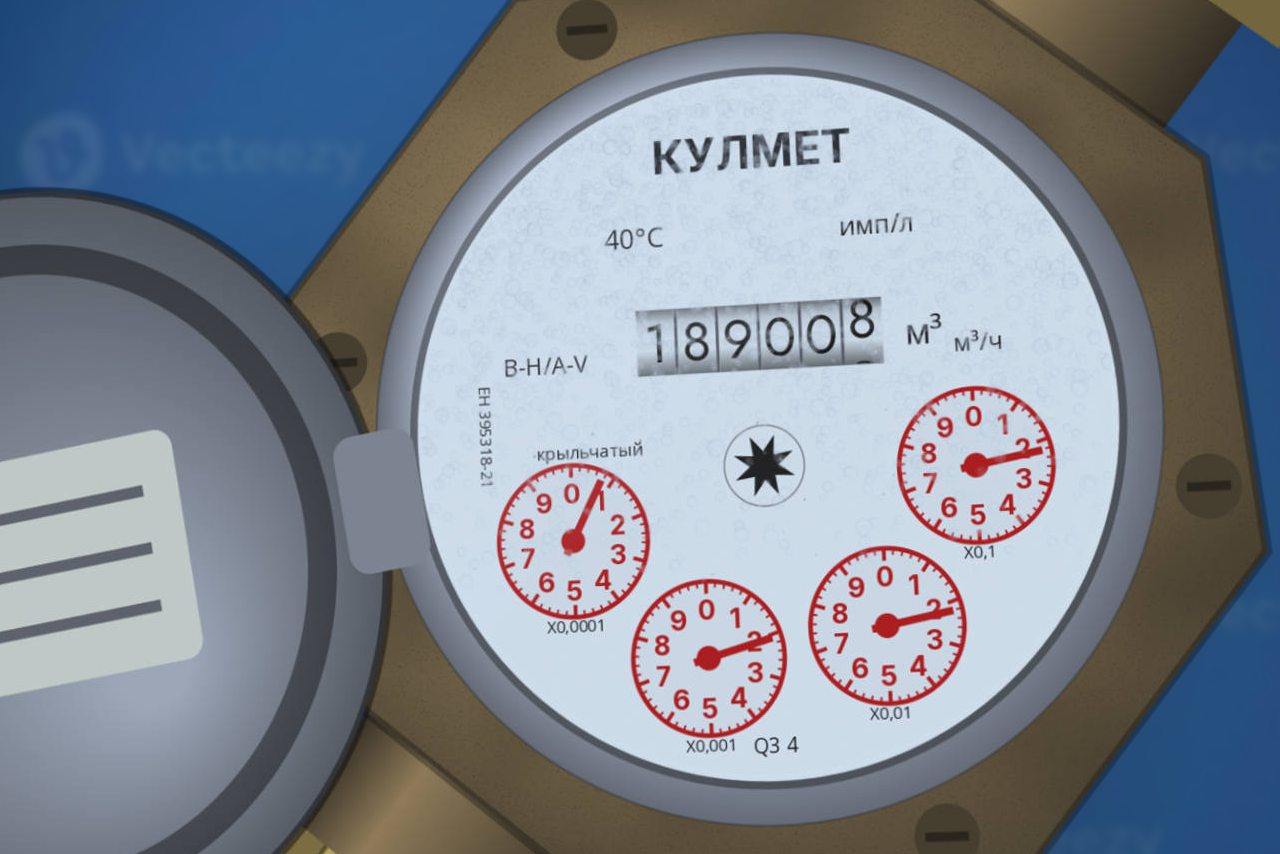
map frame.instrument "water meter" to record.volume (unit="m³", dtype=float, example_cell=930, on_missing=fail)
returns 189008.2220
